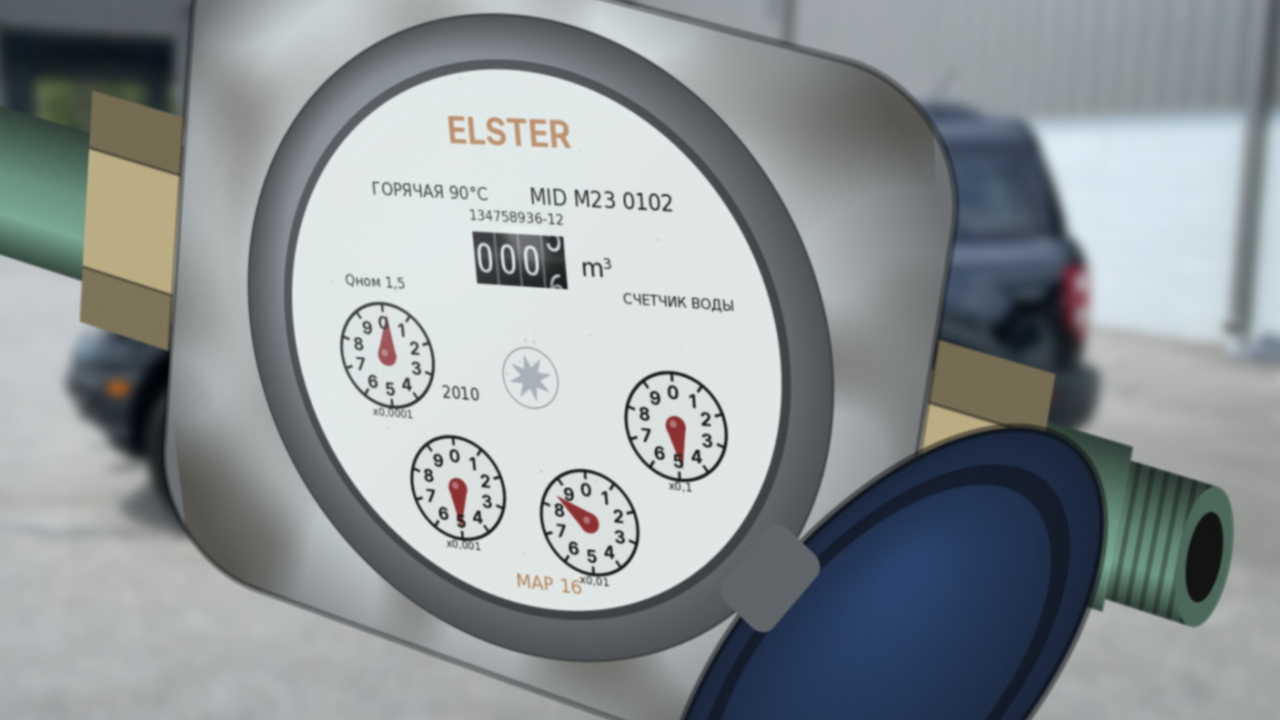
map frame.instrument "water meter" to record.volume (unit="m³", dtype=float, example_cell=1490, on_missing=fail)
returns 5.4850
